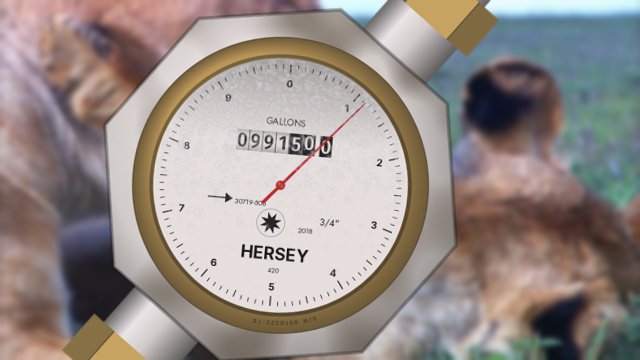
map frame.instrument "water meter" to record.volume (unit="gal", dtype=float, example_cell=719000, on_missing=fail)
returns 991501.1
